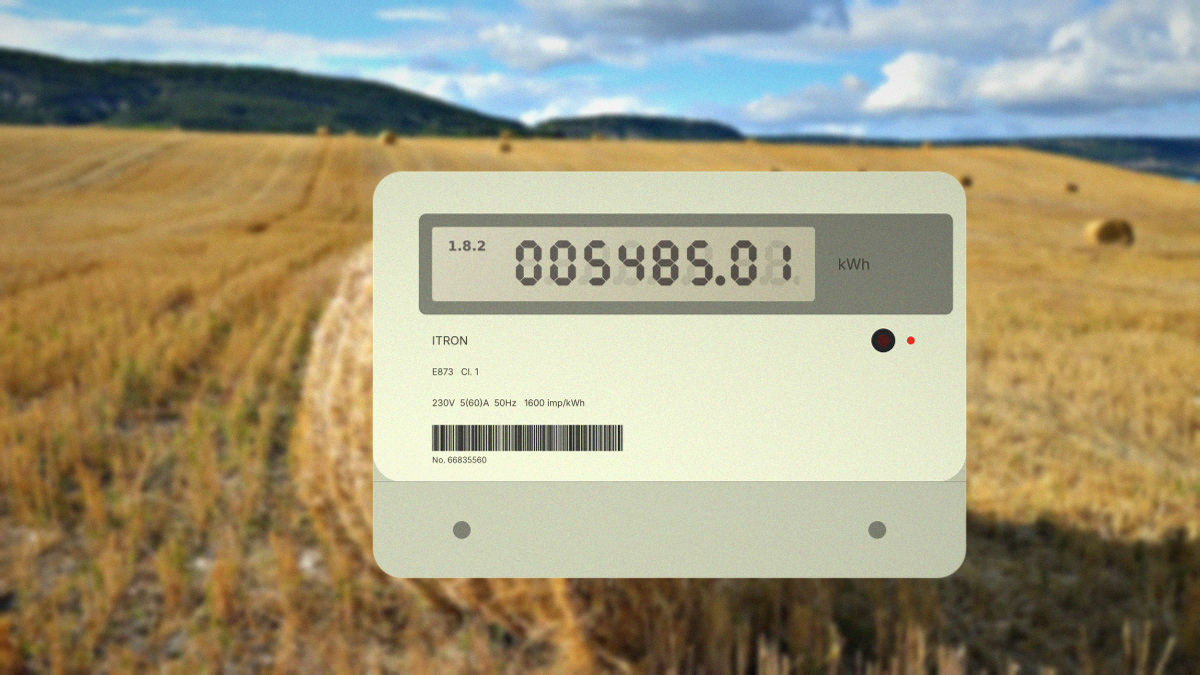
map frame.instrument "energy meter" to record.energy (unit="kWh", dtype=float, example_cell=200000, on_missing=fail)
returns 5485.01
